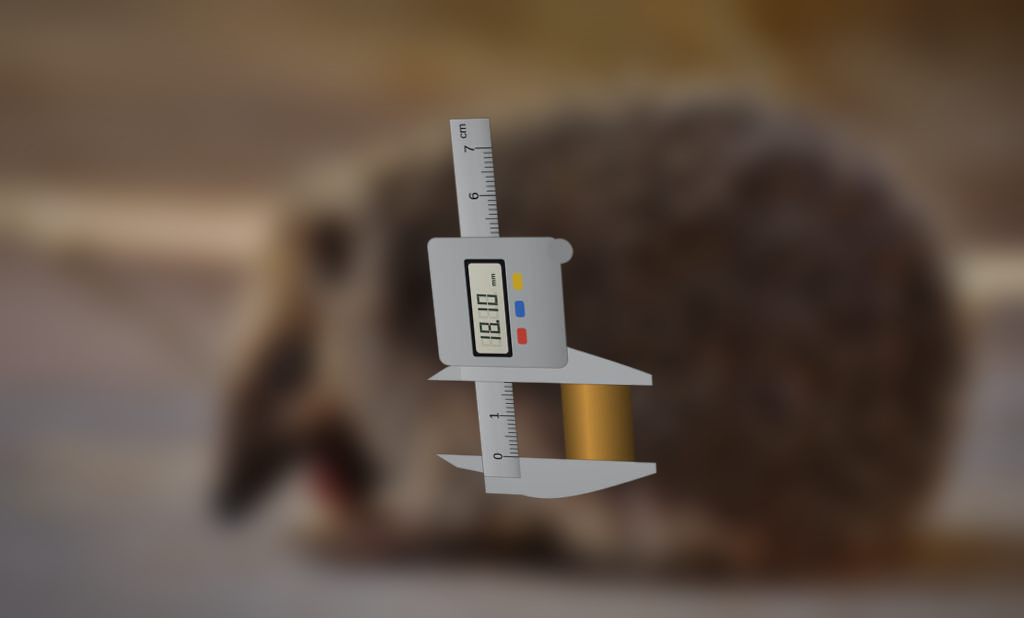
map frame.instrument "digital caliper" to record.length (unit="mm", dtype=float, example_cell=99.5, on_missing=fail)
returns 18.10
